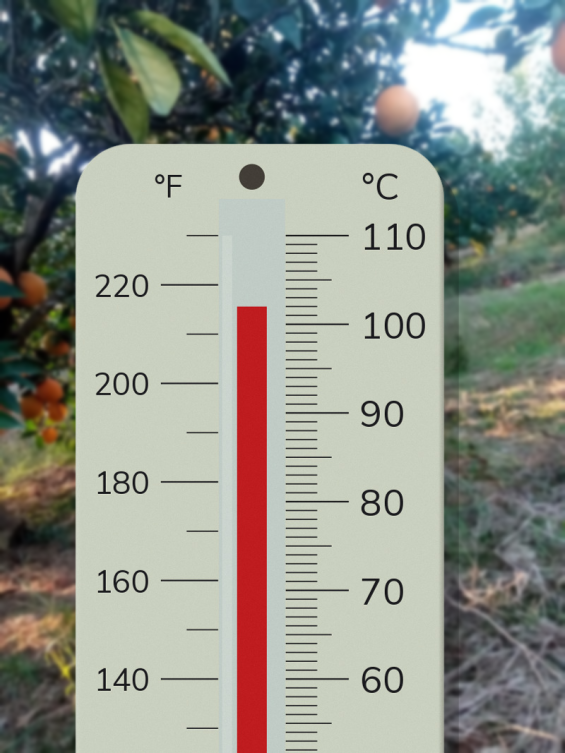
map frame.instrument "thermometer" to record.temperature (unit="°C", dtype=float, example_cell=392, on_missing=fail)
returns 102
